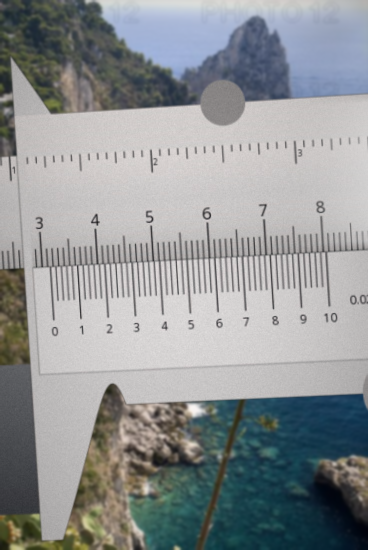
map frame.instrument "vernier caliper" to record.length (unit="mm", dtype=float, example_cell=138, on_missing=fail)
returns 31.5
